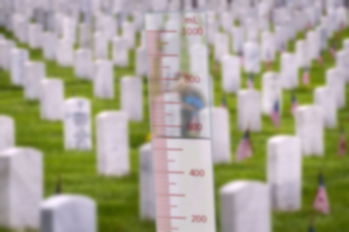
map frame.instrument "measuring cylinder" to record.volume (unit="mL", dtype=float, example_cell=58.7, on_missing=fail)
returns 550
